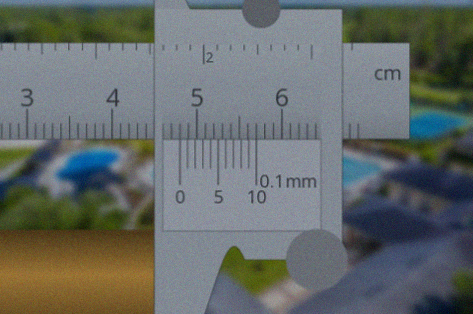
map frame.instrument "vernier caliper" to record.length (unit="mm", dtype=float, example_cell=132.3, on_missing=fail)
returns 48.0
